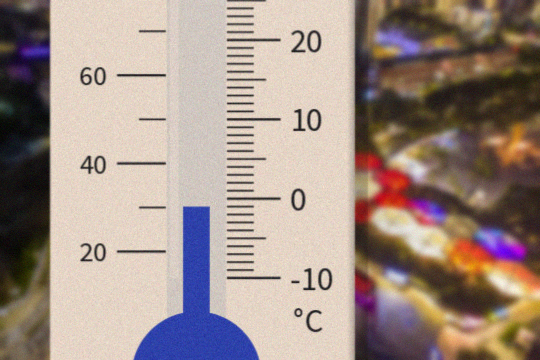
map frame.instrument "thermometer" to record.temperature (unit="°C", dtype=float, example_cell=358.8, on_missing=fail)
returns -1
